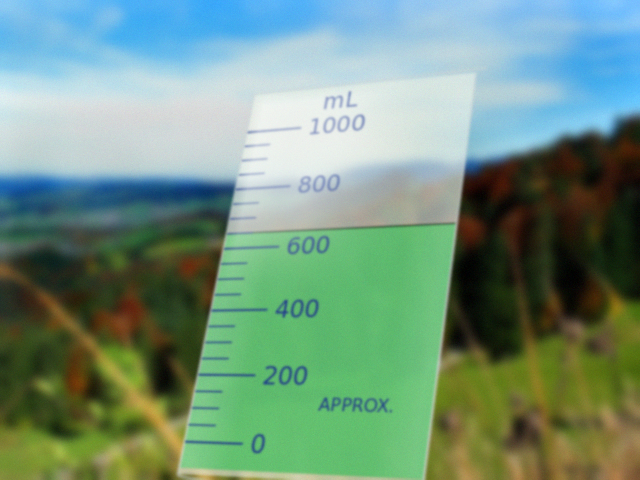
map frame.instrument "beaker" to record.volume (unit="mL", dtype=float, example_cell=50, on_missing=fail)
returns 650
